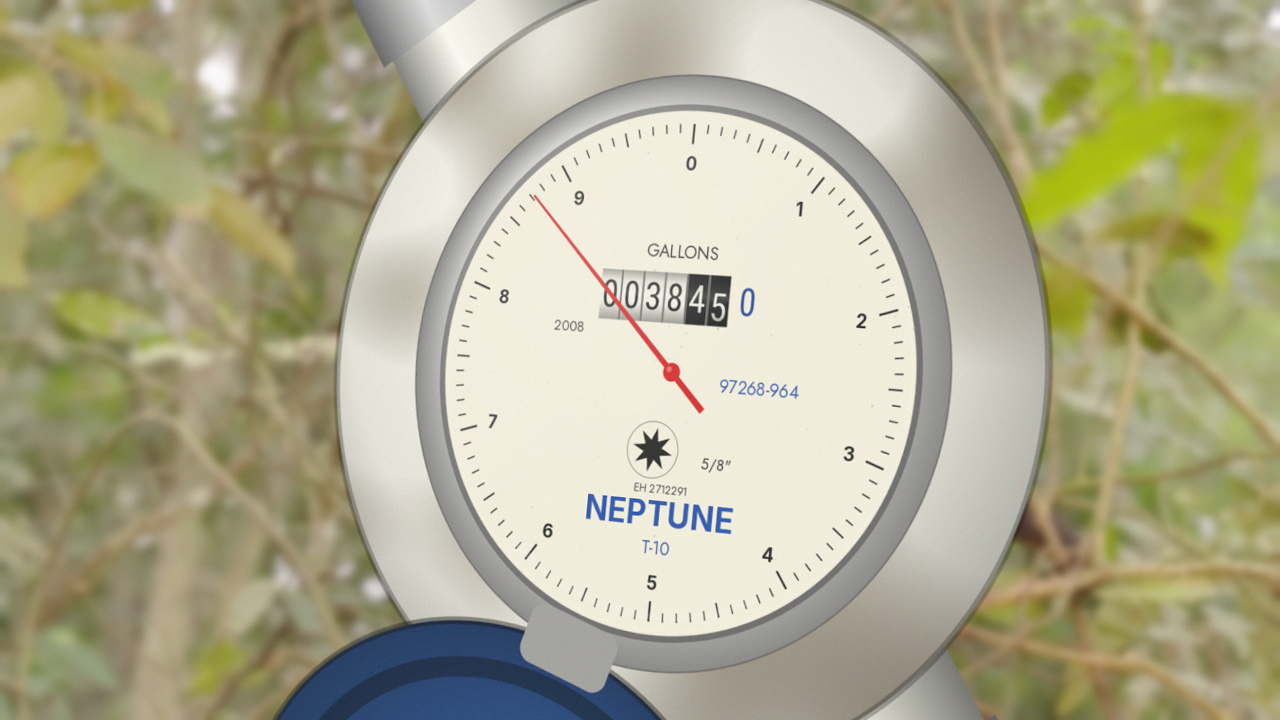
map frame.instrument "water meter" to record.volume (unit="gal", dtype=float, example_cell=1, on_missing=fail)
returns 38448.7
